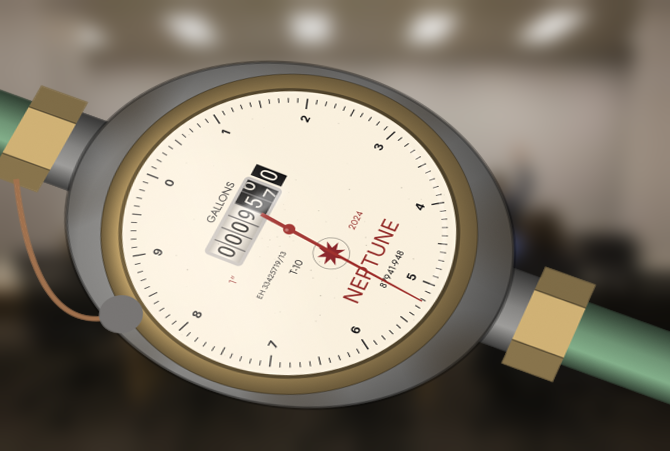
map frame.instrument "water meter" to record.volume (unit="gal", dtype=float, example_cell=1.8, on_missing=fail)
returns 9565.2
